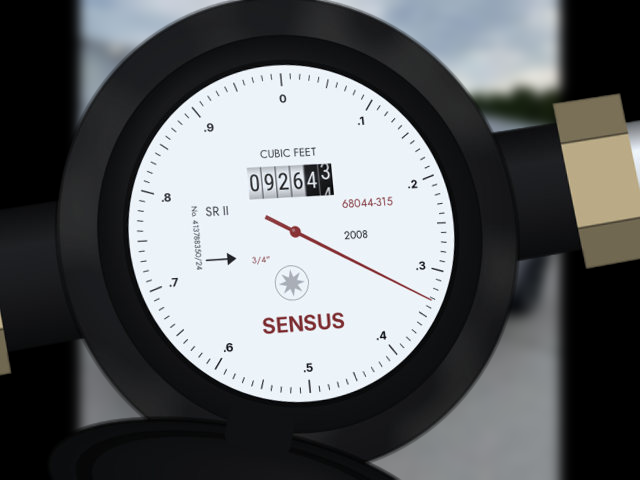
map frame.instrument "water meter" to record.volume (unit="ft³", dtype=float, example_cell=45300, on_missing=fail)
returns 92643.33
